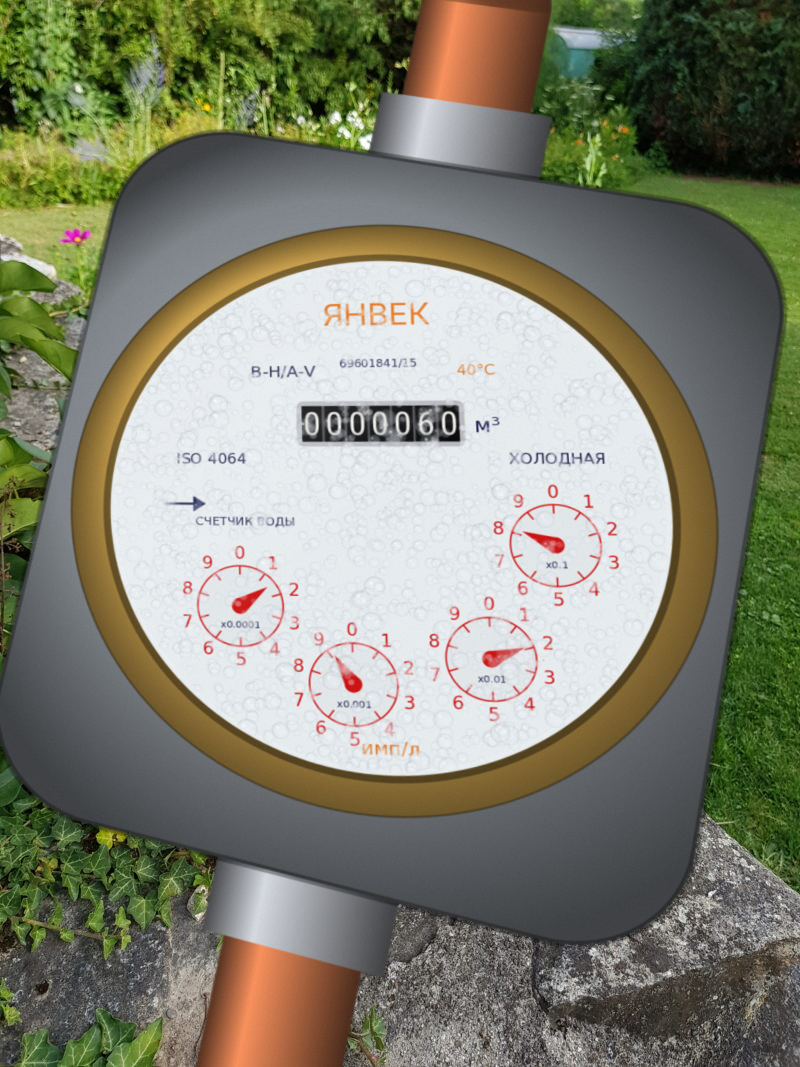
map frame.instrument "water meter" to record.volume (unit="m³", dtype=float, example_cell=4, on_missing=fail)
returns 60.8191
